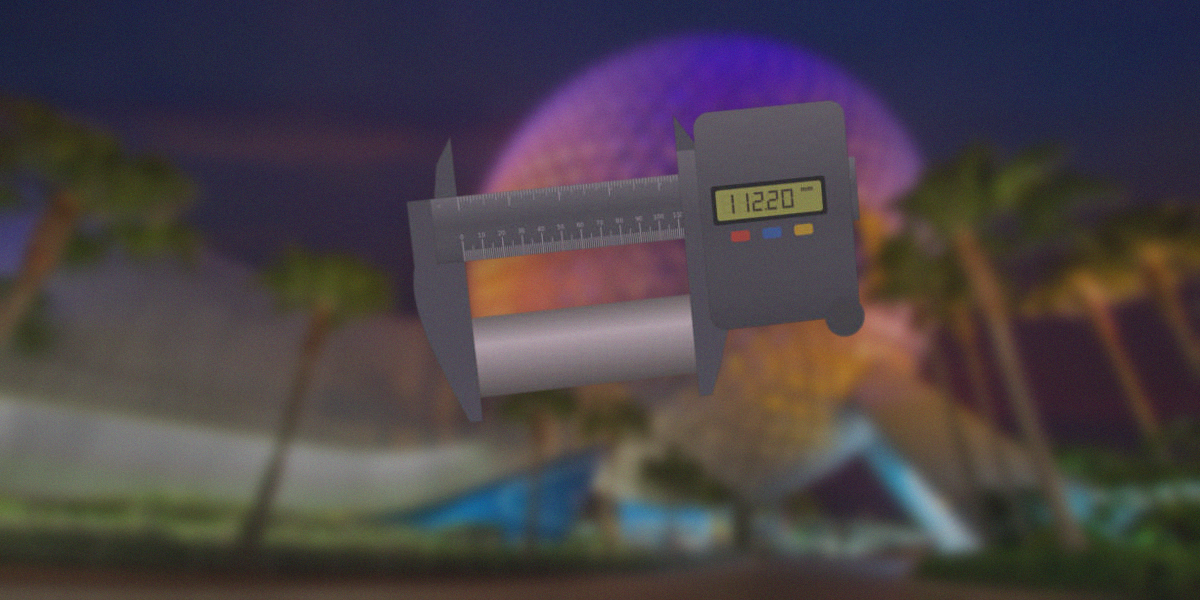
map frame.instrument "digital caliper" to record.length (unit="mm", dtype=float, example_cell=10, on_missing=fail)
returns 112.20
